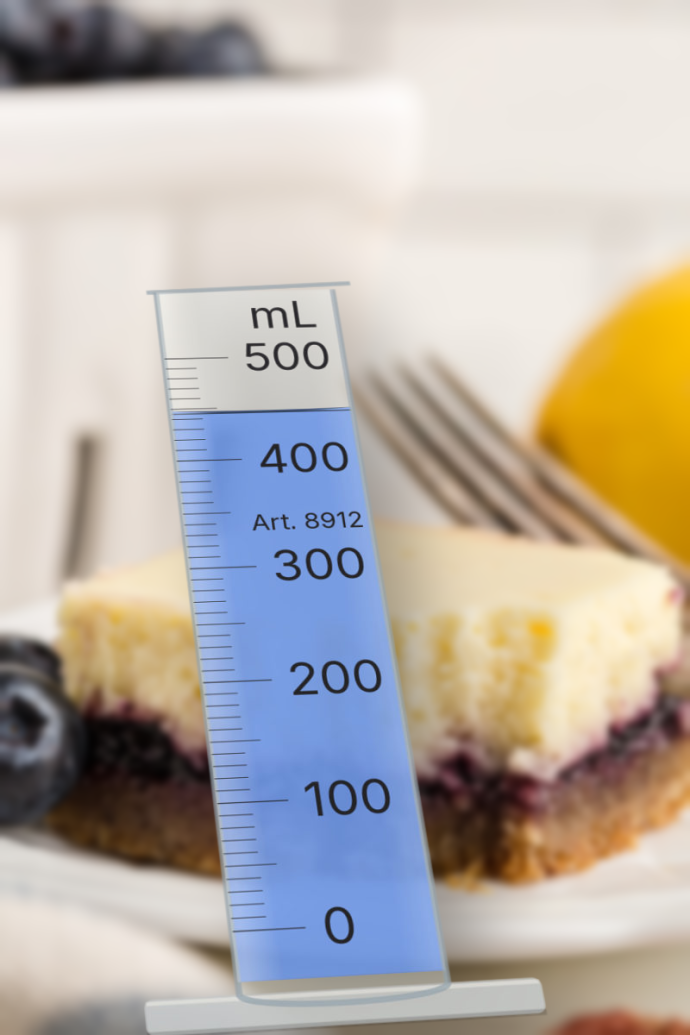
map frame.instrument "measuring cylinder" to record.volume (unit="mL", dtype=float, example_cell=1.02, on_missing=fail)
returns 445
